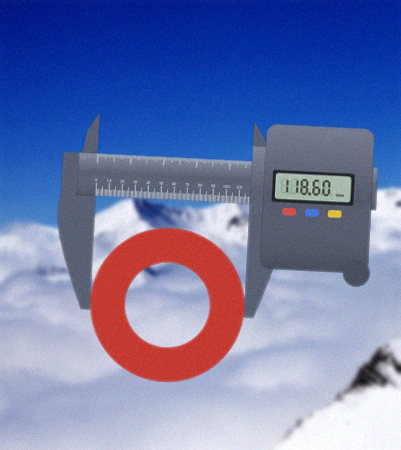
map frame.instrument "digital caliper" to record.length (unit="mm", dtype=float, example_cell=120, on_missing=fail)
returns 118.60
